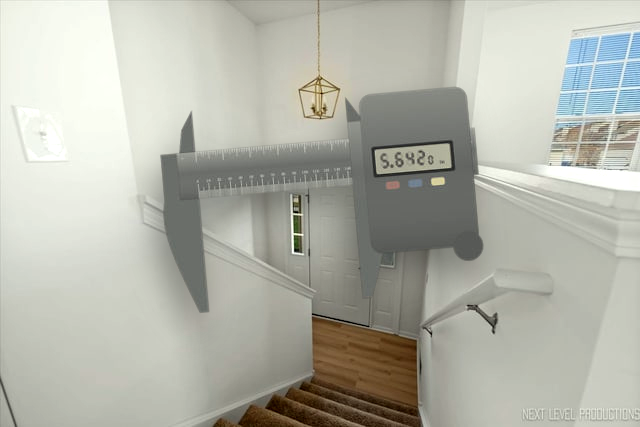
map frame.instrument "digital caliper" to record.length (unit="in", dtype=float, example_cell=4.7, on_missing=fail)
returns 5.6420
